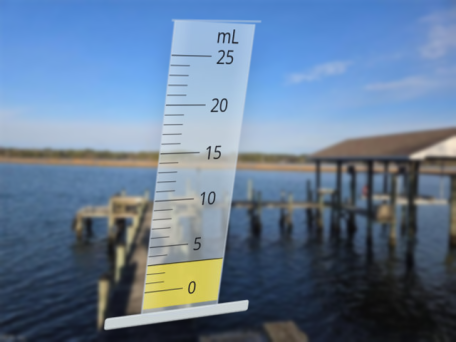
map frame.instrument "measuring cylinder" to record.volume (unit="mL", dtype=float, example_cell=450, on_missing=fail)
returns 3
